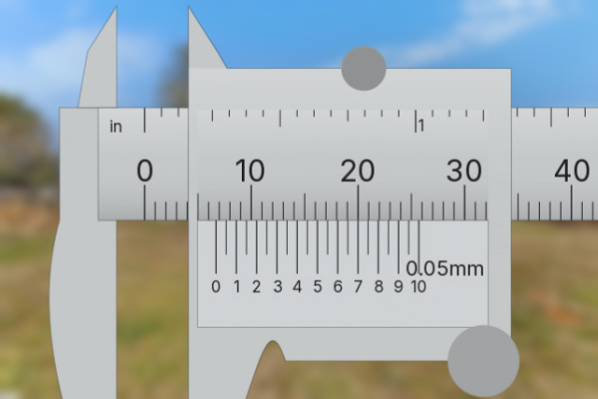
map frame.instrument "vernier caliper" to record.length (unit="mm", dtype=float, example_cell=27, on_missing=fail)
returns 6.7
